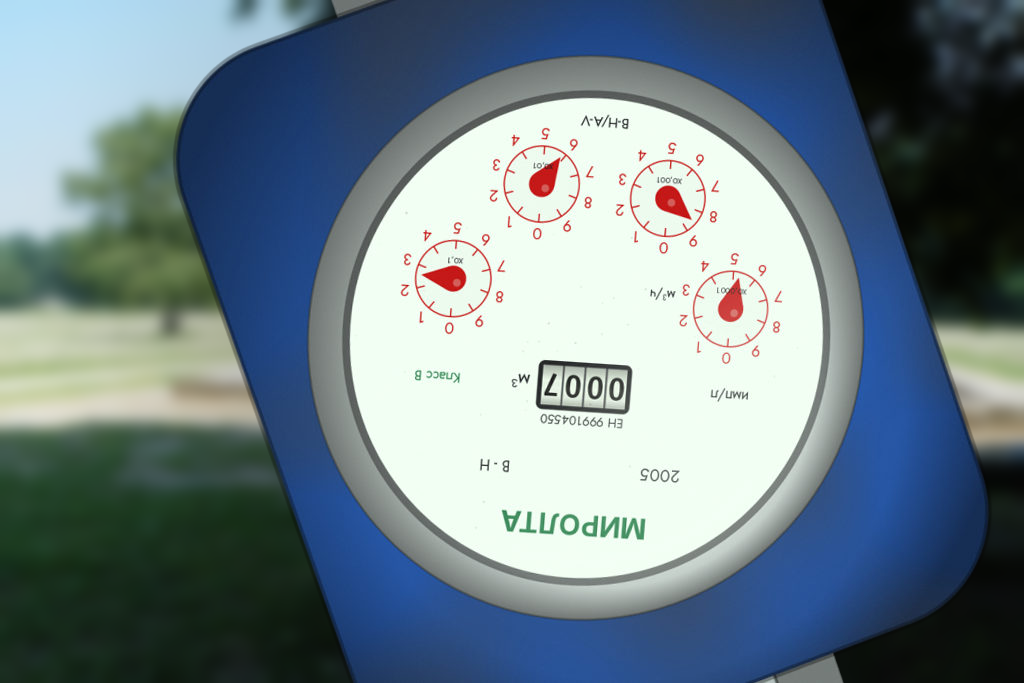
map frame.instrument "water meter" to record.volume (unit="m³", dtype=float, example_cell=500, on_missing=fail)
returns 7.2585
